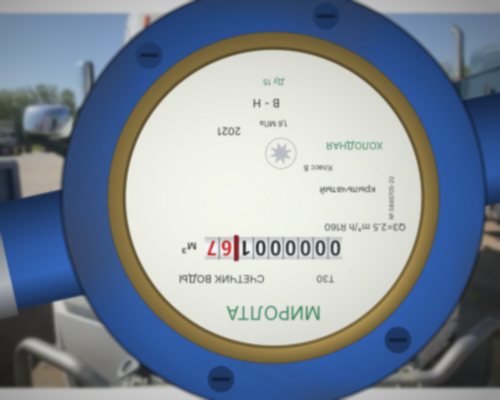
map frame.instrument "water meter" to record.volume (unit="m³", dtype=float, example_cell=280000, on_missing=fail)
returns 1.67
